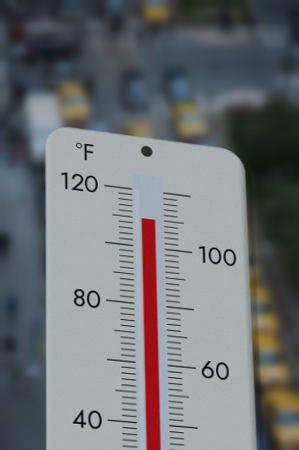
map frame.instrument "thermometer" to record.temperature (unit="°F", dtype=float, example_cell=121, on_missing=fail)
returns 110
